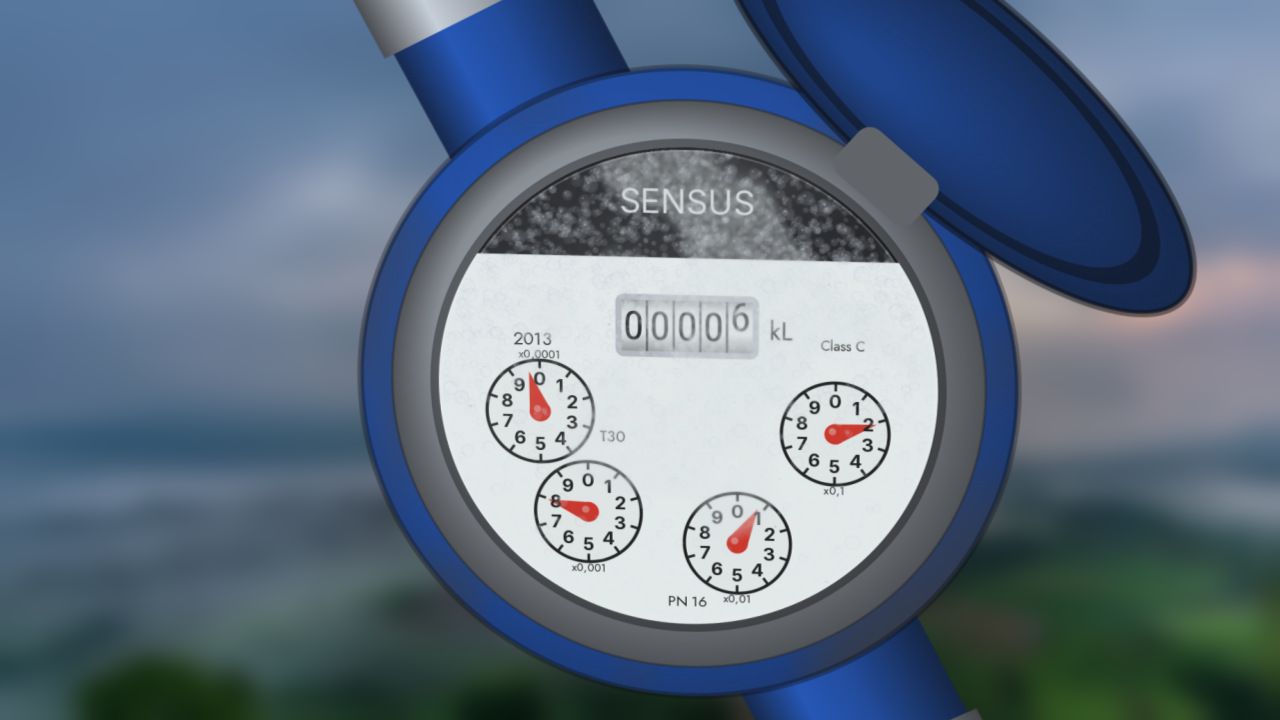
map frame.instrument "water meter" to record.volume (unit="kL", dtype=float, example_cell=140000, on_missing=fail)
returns 6.2079
